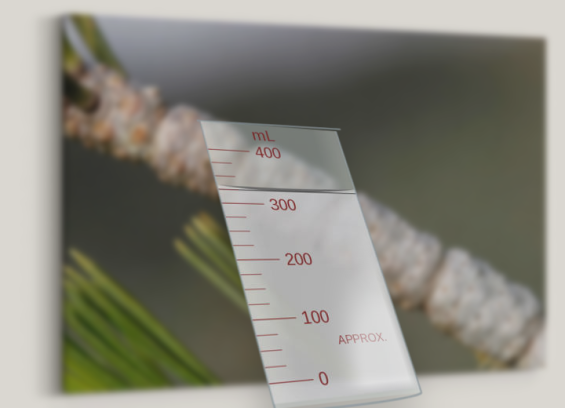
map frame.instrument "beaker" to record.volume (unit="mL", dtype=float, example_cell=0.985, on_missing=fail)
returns 325
